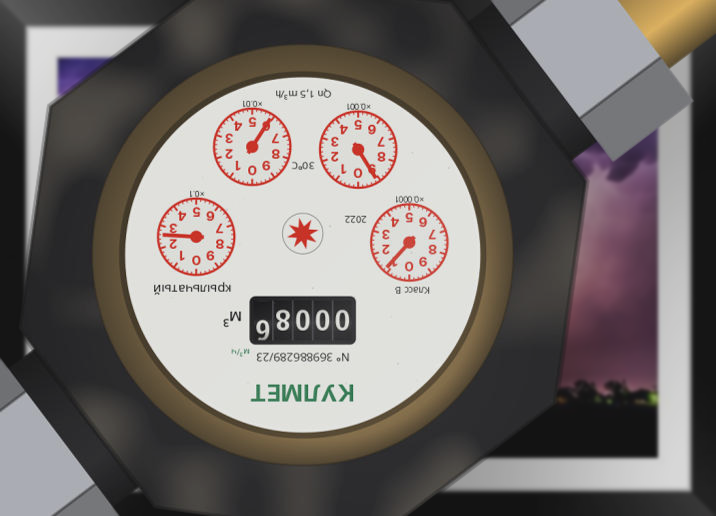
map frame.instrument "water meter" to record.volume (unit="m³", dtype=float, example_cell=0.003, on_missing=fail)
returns 86.2591
